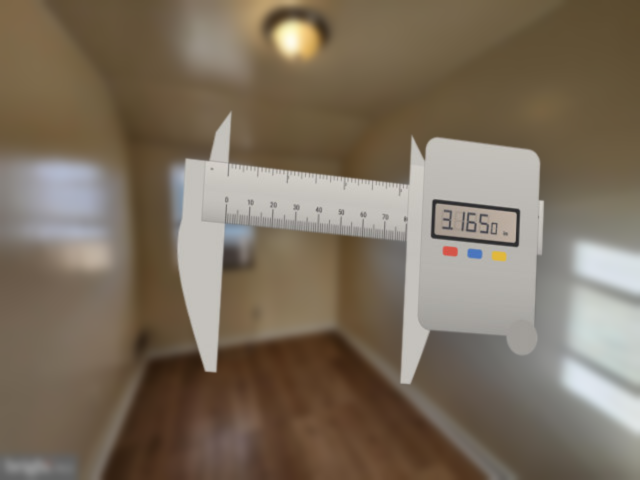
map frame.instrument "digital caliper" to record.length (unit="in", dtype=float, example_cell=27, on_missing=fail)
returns 3.1650
